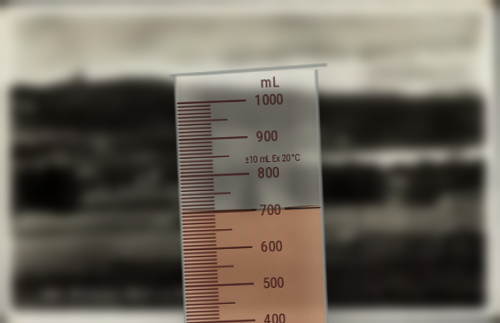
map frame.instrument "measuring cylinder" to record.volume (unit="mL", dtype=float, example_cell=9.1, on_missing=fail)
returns 700
